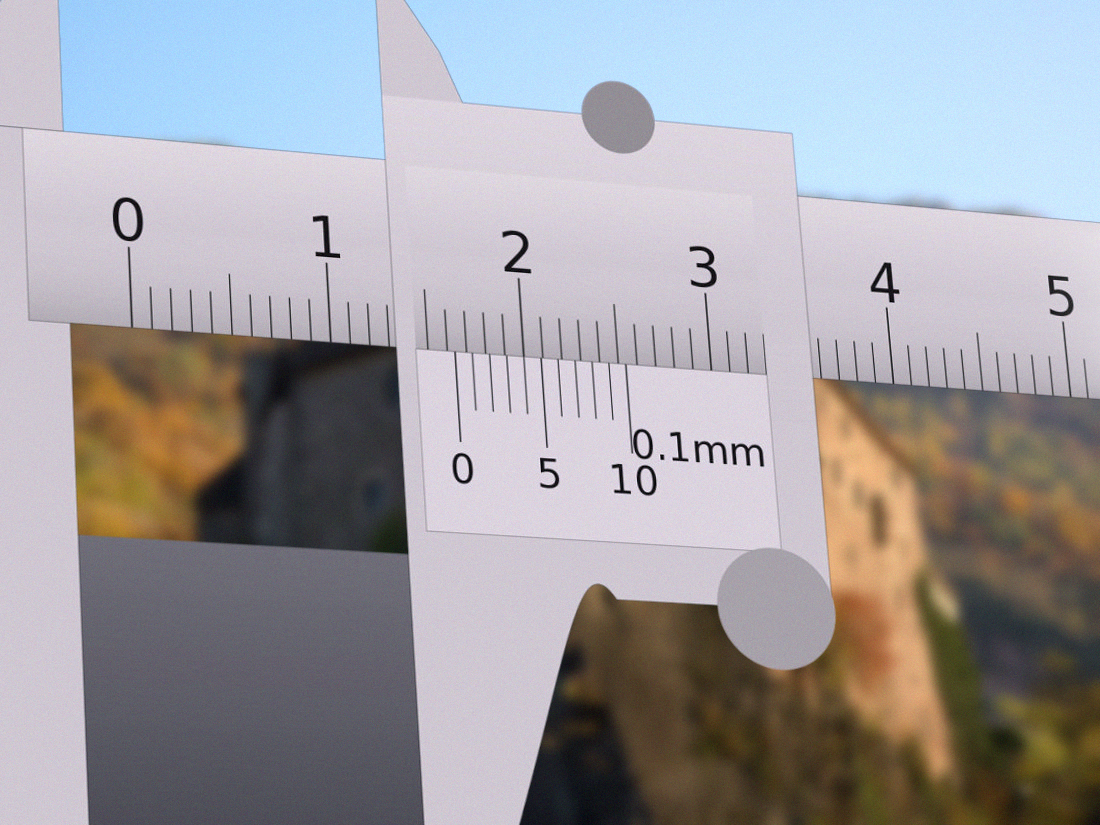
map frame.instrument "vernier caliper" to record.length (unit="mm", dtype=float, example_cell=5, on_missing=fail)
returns 16.4
